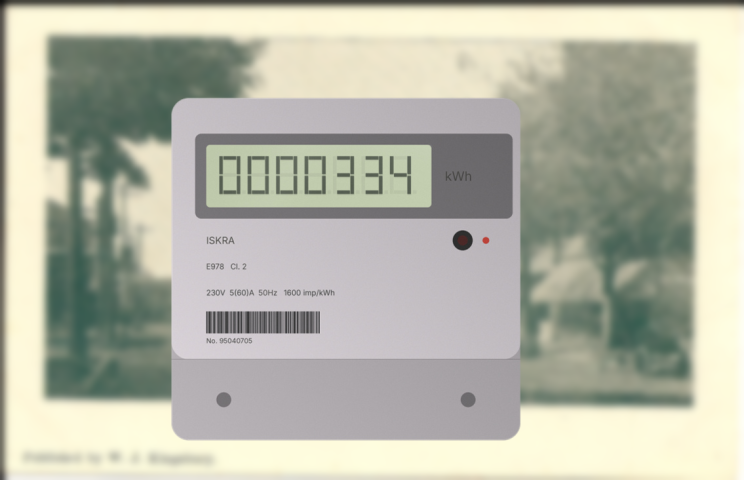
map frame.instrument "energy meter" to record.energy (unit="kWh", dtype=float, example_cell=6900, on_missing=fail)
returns 334
